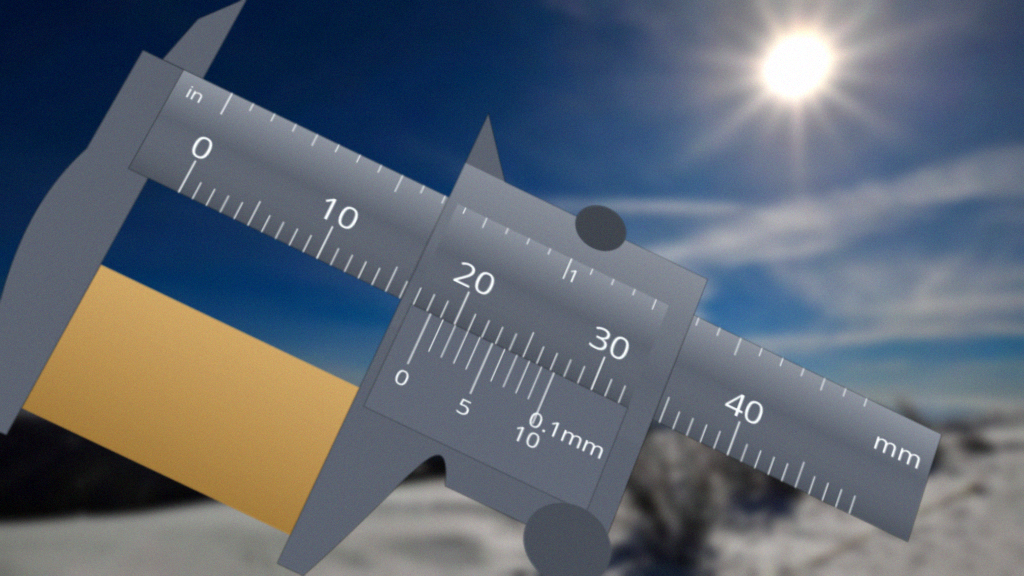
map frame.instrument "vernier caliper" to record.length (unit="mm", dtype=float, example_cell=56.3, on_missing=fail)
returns 18.3
